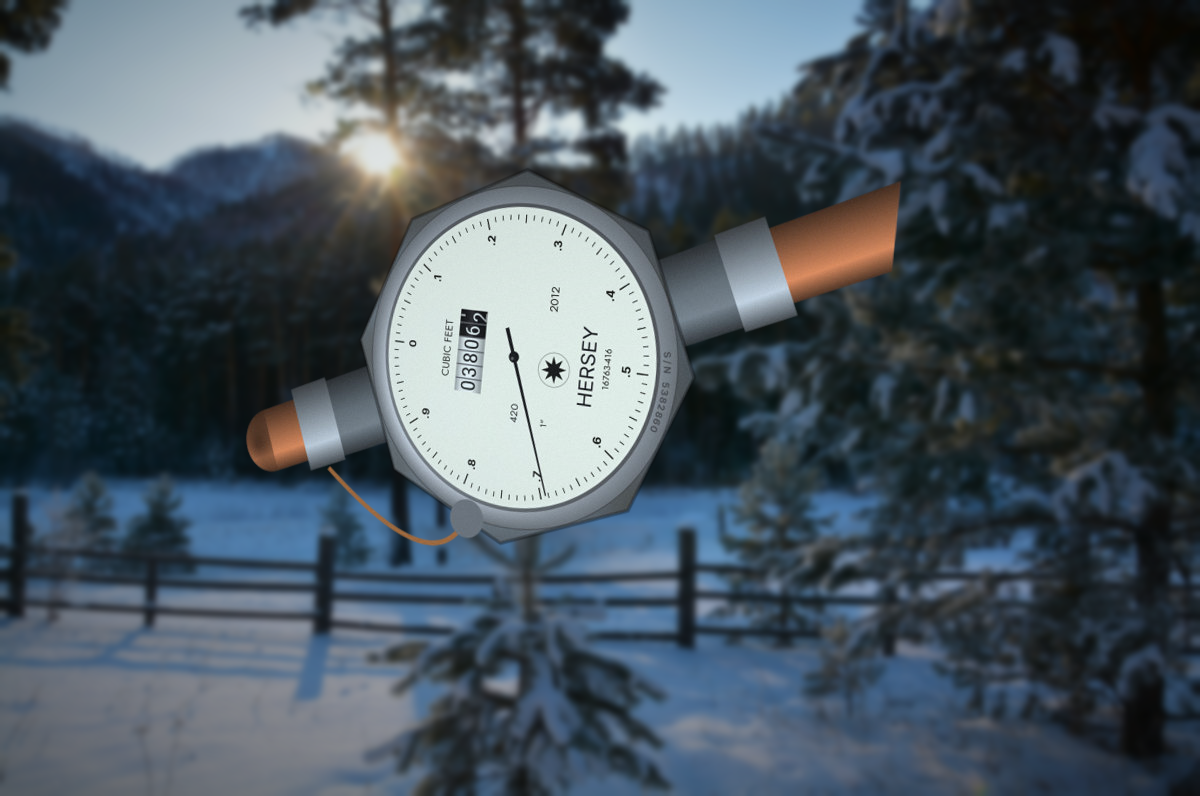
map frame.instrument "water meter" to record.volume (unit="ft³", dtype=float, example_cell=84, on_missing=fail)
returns 38061.69
